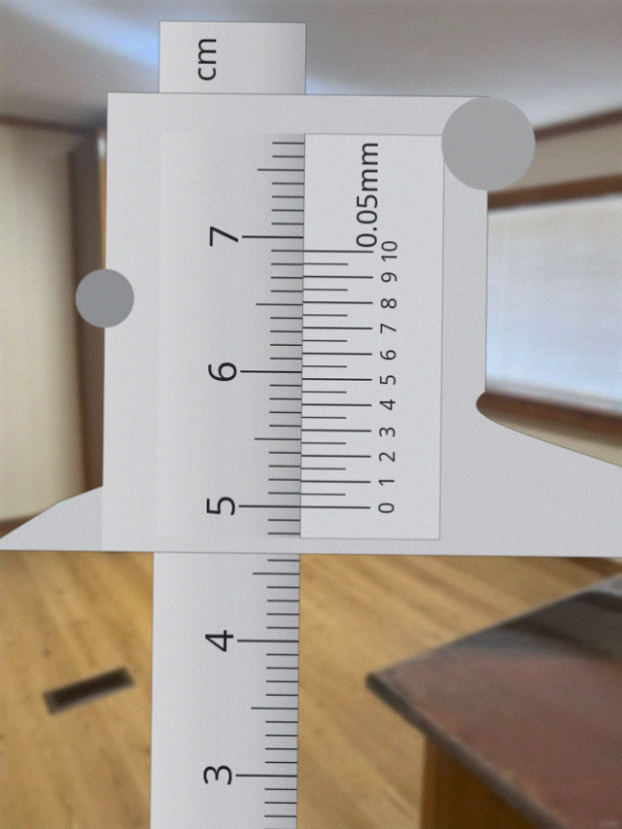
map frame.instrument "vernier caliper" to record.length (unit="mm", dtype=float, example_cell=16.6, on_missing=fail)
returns 50.0
